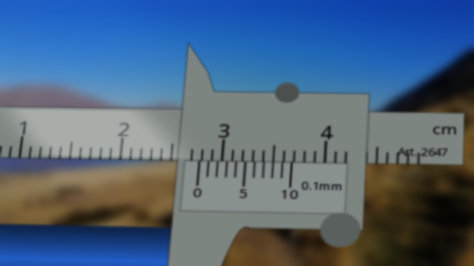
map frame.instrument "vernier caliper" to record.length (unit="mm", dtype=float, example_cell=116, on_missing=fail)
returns 27.8
